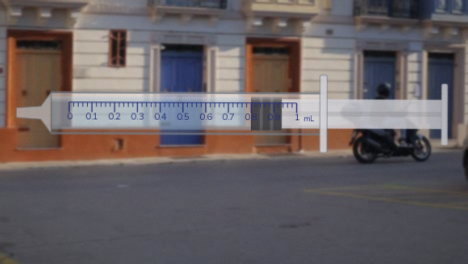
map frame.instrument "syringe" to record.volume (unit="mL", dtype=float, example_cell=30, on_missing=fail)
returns 0.8
